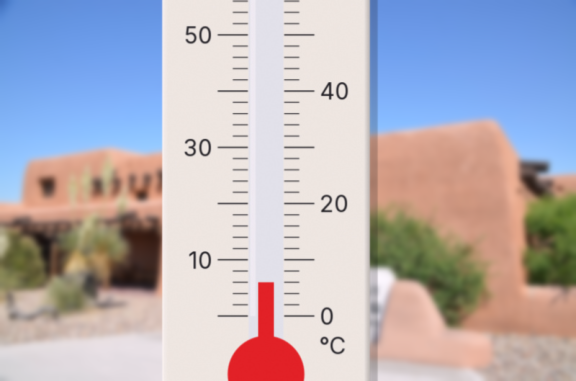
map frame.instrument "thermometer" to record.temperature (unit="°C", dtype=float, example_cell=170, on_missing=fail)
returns 6
